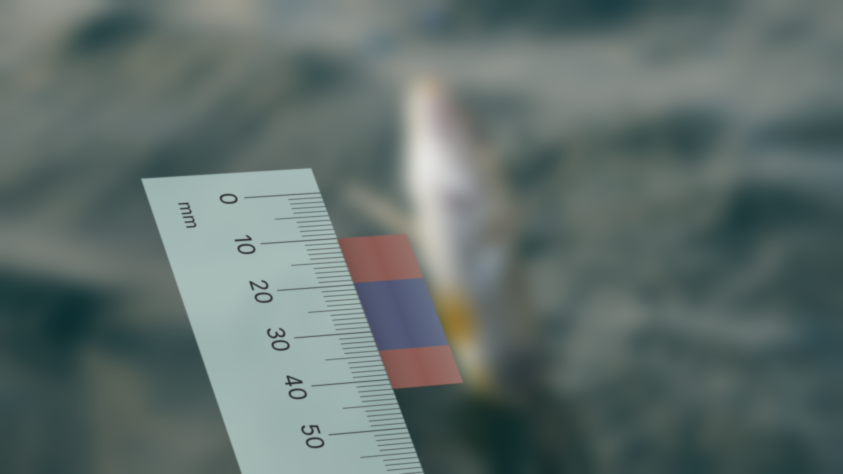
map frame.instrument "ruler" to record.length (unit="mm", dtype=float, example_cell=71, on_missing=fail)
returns 32
